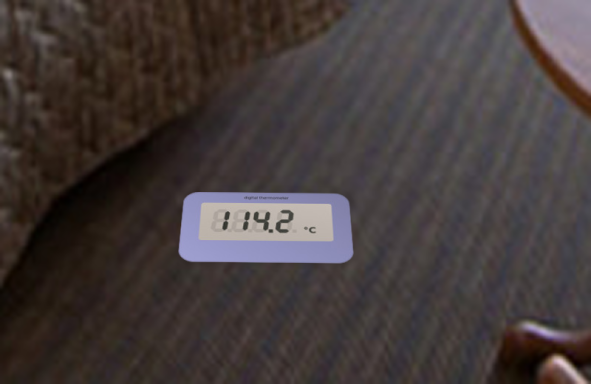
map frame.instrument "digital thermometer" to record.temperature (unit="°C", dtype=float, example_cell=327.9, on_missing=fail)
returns 114.2
